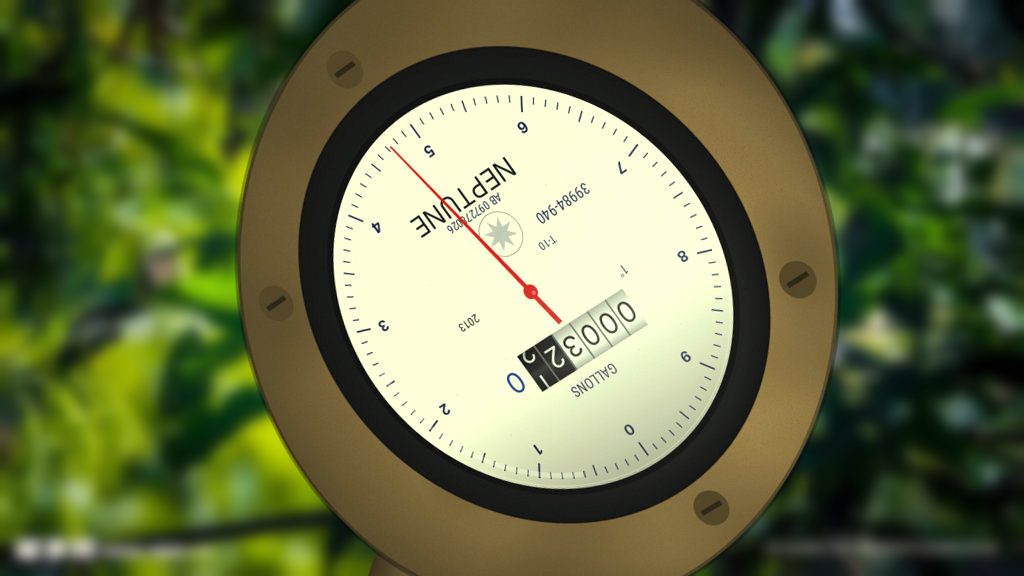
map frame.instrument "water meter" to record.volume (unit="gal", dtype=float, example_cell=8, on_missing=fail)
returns 3214.7
